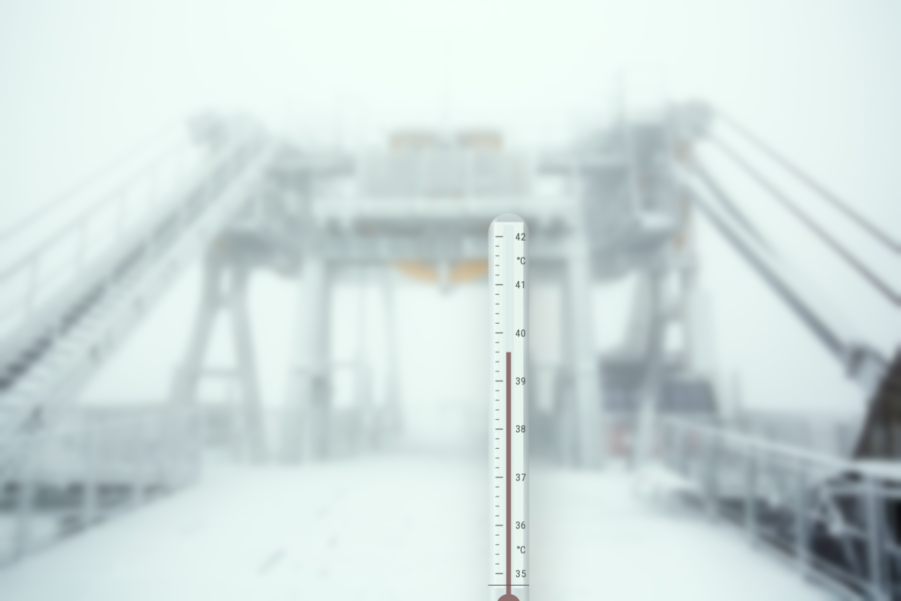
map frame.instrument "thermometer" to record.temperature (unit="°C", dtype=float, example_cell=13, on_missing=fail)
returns 39.6
